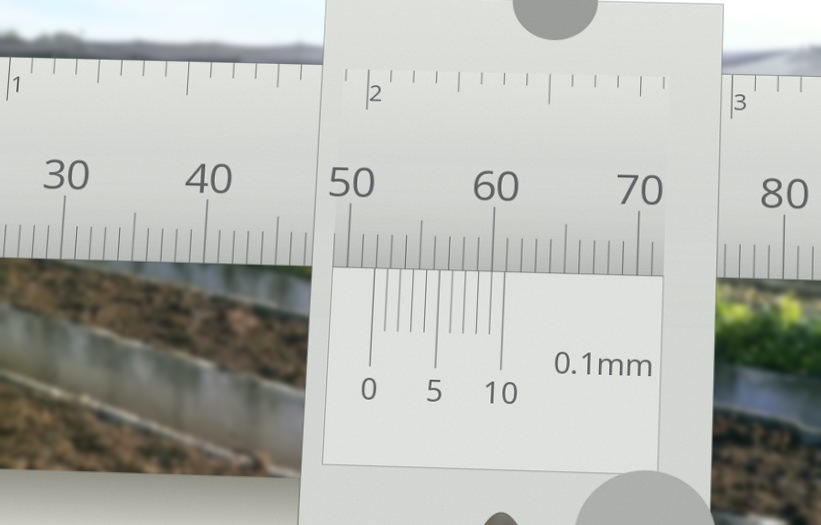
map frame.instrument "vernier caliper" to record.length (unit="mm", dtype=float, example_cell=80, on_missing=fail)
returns 51.9
